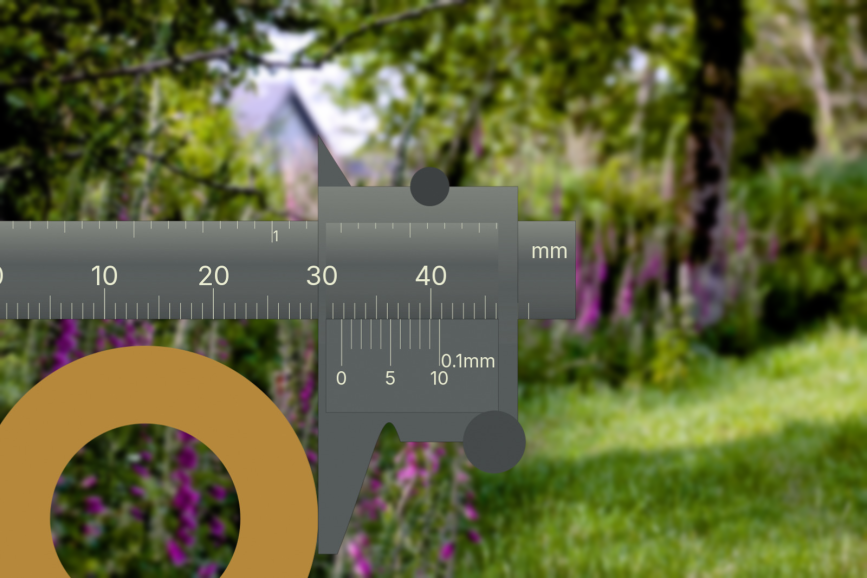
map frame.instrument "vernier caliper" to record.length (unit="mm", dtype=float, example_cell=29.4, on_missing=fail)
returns 31.8
